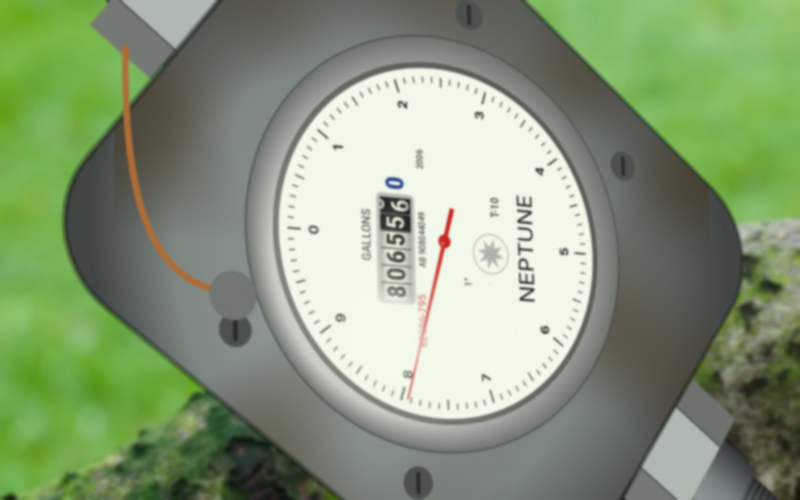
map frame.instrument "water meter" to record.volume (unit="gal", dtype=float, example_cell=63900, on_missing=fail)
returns 8065557.9
